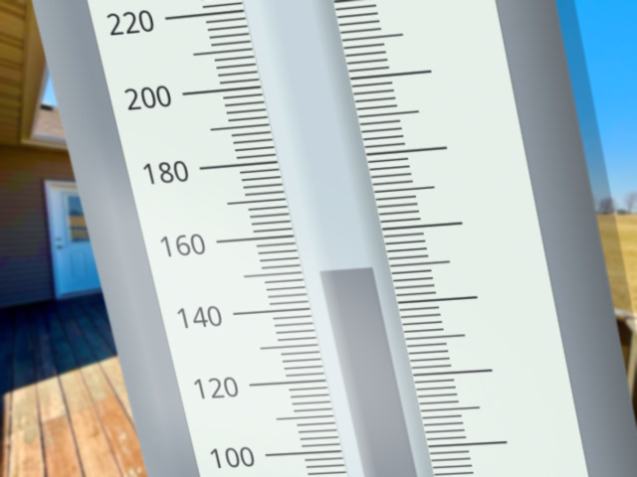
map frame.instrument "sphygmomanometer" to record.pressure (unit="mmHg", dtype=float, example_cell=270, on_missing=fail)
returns 150
